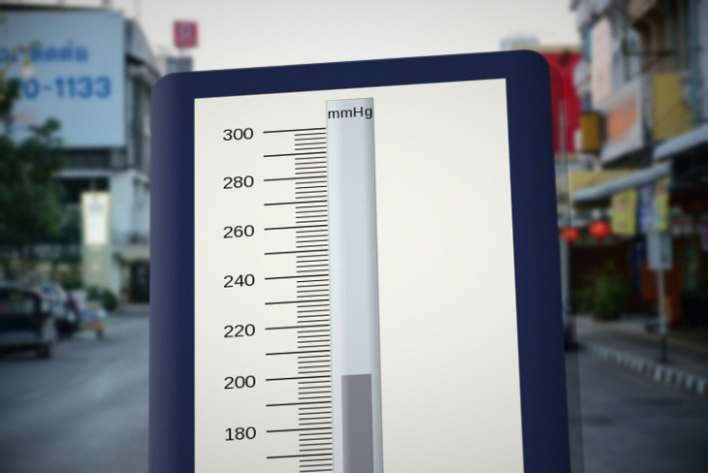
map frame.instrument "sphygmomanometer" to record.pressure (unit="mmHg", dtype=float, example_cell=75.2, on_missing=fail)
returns 200
